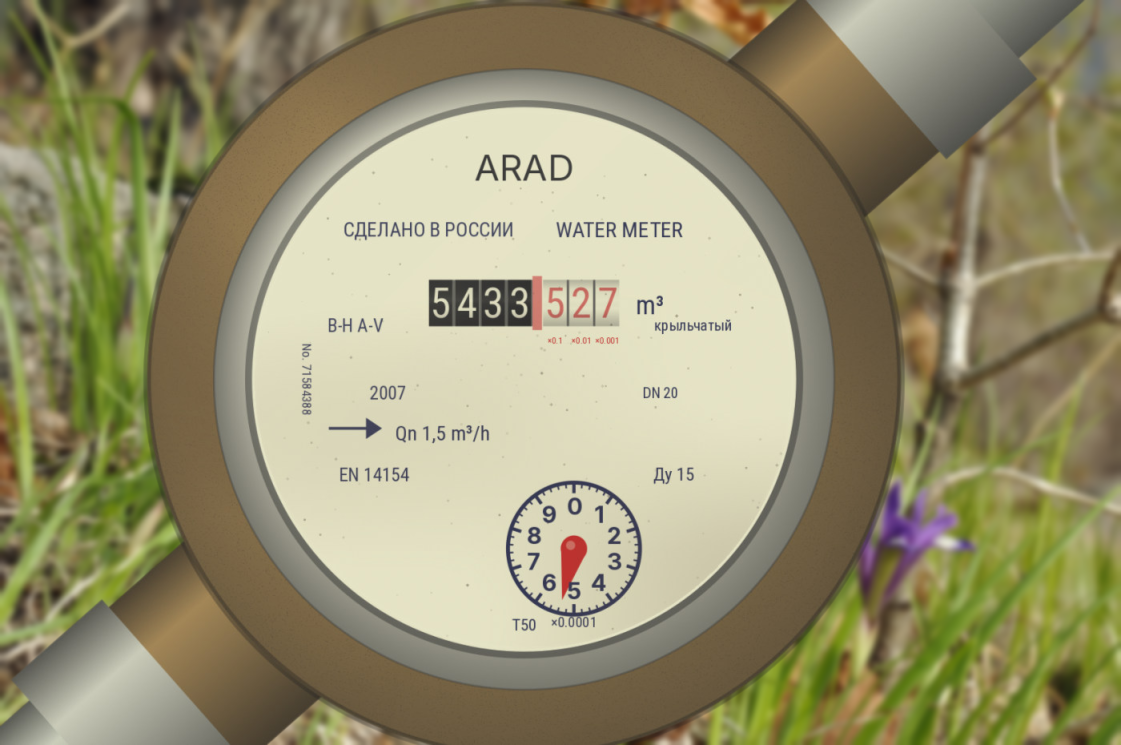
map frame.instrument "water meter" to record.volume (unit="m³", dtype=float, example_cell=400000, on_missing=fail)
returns 5433.5275
